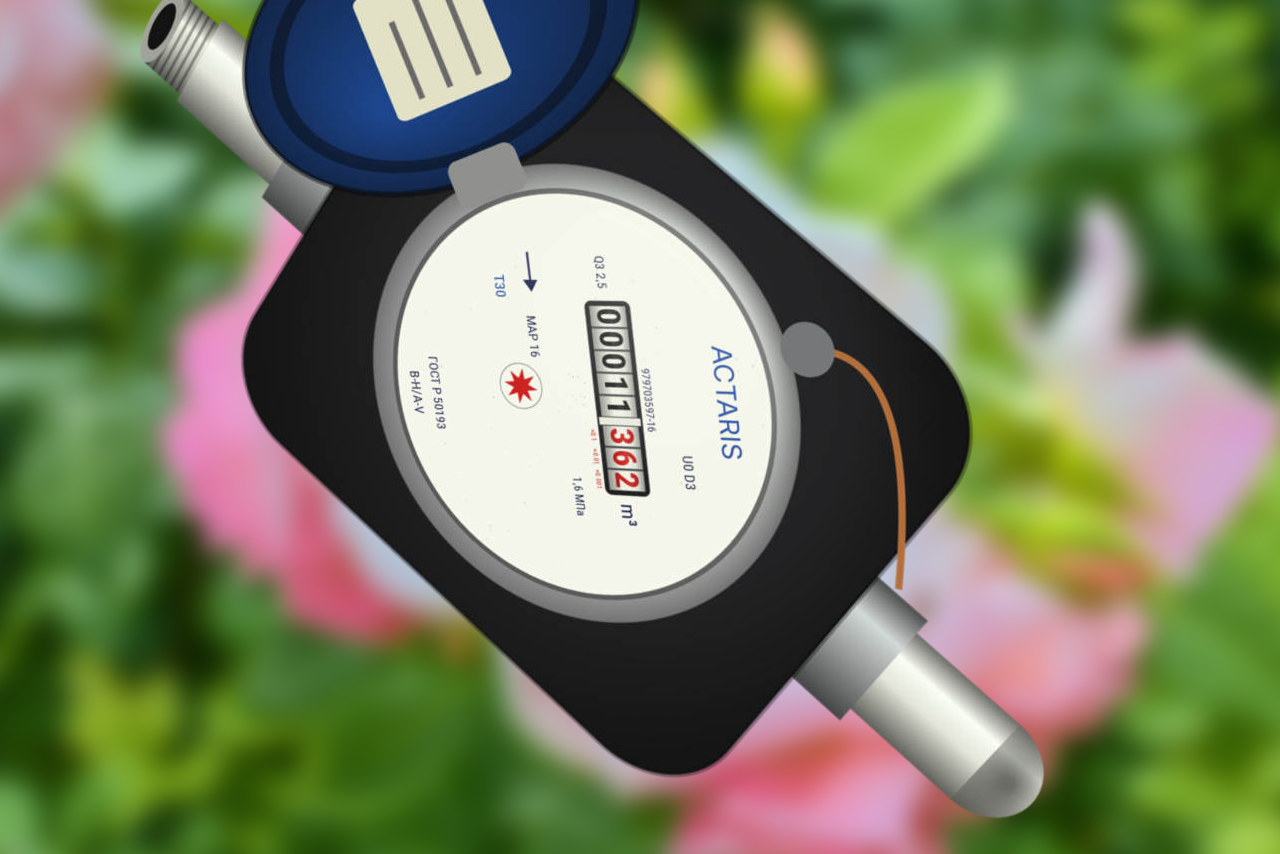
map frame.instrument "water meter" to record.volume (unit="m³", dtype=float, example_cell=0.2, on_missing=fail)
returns 11.362
